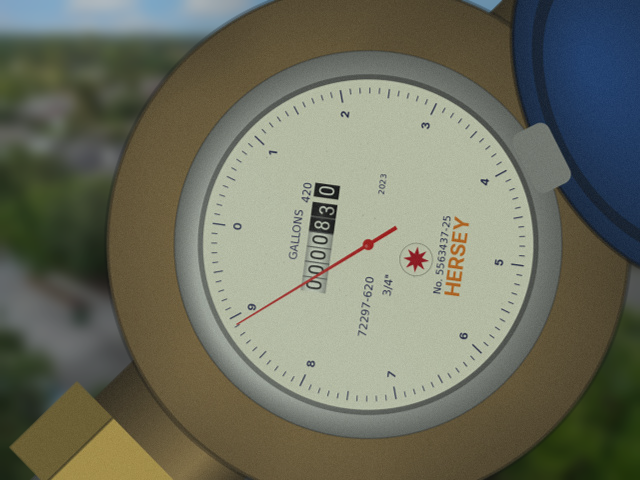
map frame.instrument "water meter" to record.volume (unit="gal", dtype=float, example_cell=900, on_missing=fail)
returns 828.9
